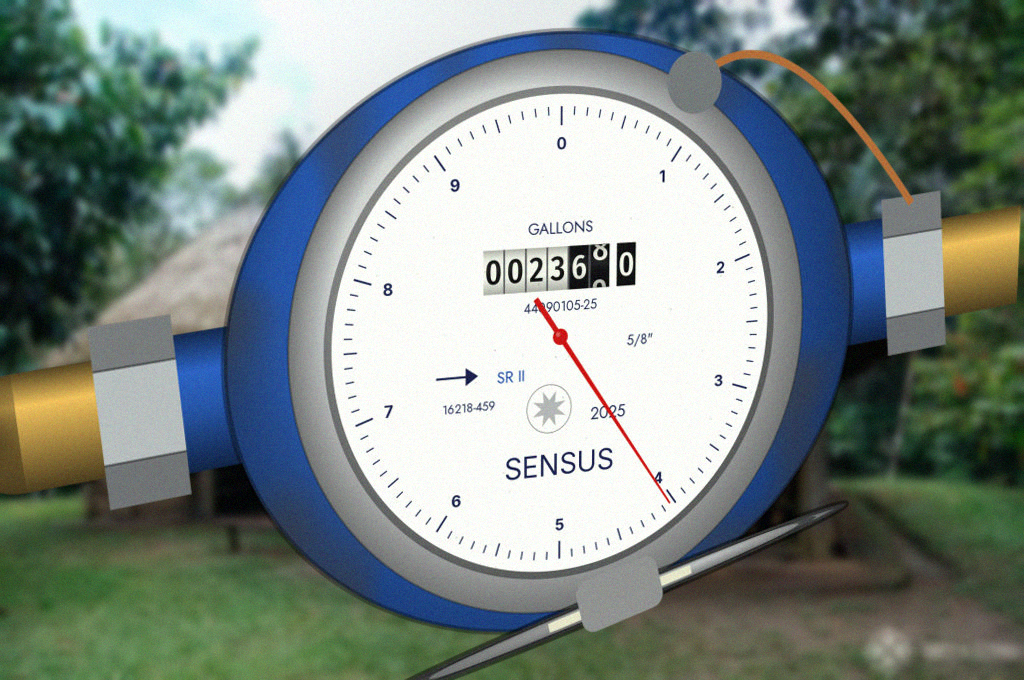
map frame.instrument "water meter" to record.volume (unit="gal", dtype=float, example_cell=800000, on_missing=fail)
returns 23684.0
